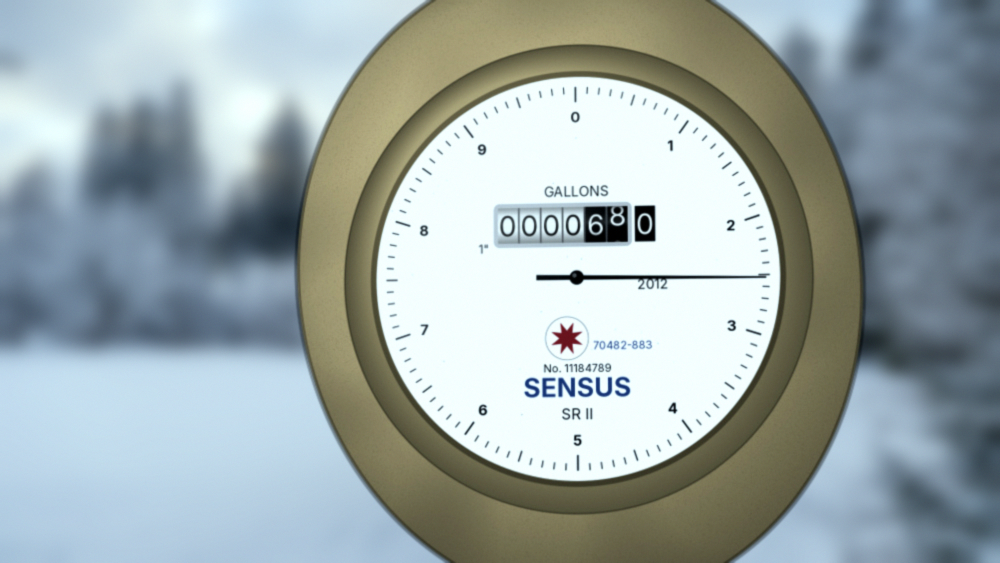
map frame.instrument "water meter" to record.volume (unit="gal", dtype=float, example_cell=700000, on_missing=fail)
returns 682.5
